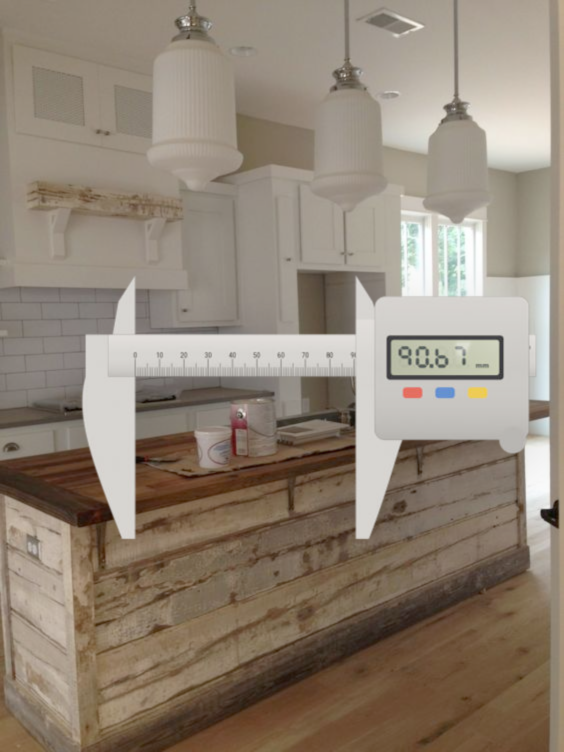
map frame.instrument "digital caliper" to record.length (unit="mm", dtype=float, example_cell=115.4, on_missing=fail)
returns 90.67
